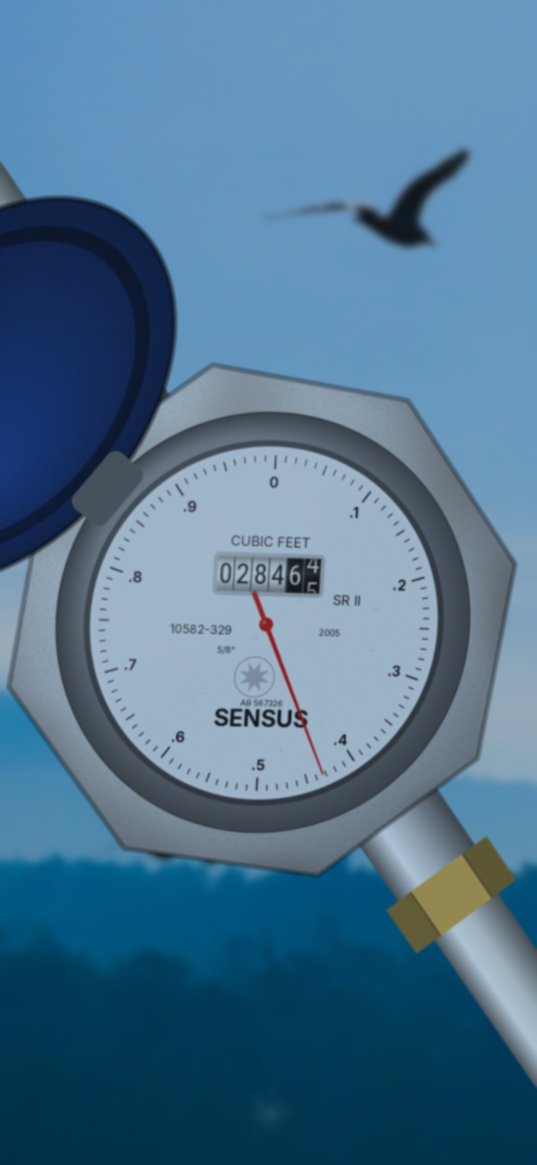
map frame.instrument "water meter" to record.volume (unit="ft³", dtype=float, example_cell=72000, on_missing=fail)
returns 28464.43
